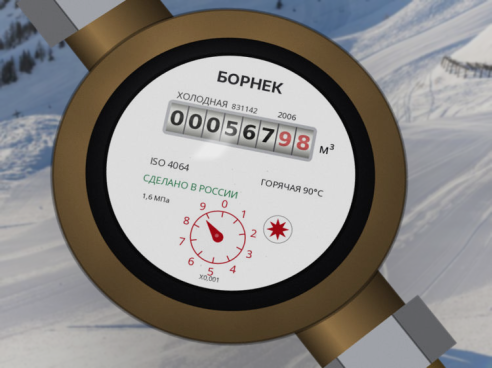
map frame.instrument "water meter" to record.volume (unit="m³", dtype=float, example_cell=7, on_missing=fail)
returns 567.988
